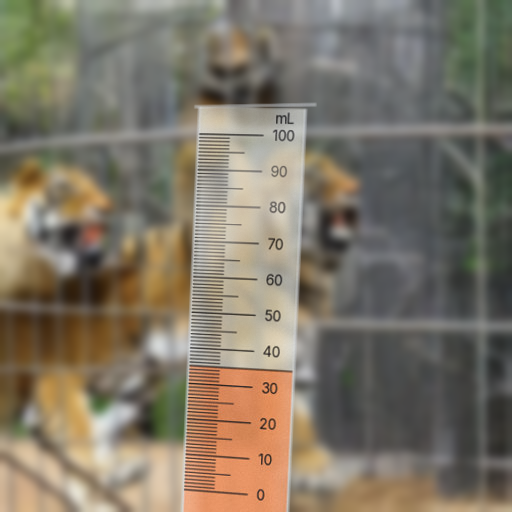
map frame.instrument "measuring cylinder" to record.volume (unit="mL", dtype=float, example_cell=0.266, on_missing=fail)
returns 35
